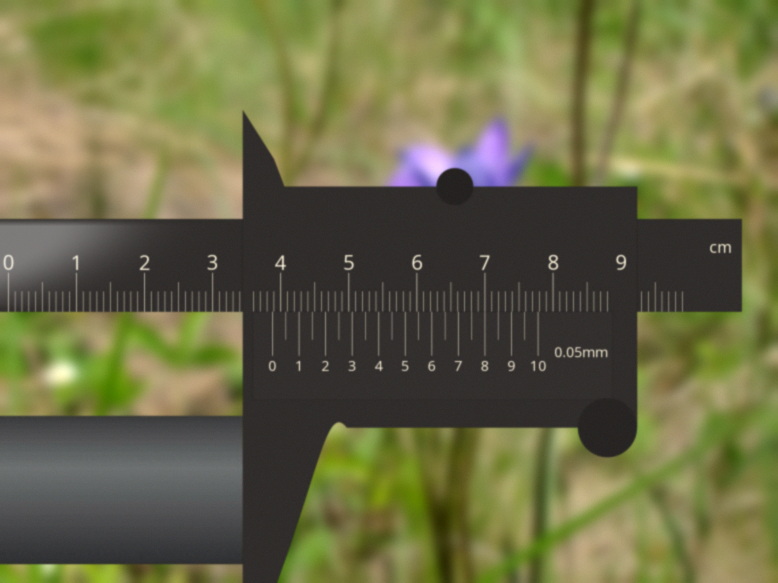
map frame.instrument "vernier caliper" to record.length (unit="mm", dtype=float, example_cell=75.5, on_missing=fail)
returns 38.8
